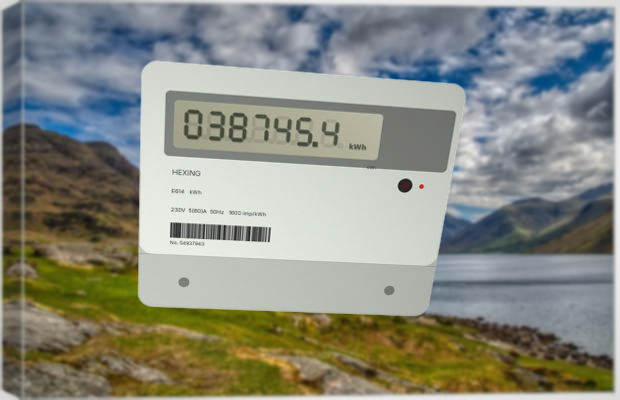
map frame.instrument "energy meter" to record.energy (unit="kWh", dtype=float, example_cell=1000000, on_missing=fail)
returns 38745.4
